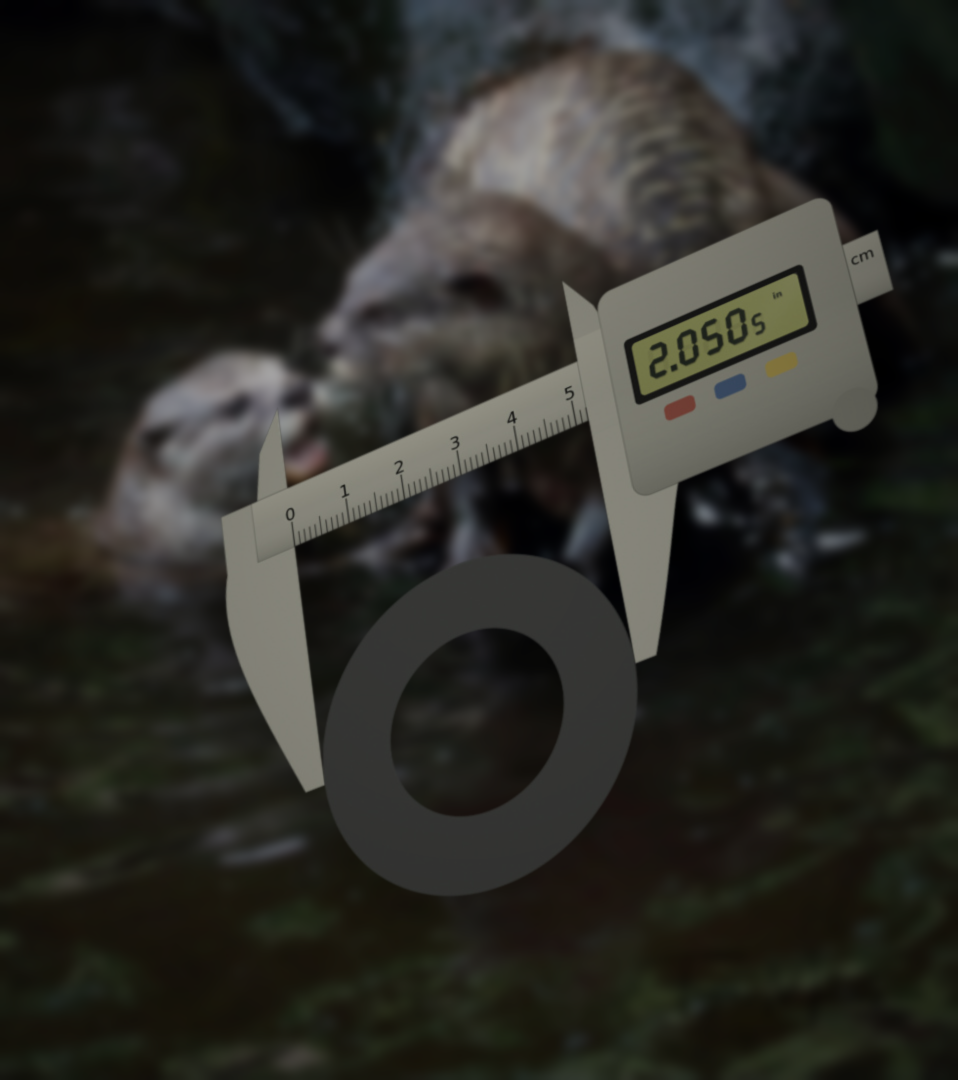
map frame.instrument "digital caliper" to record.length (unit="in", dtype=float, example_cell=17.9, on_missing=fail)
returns 2.0505
